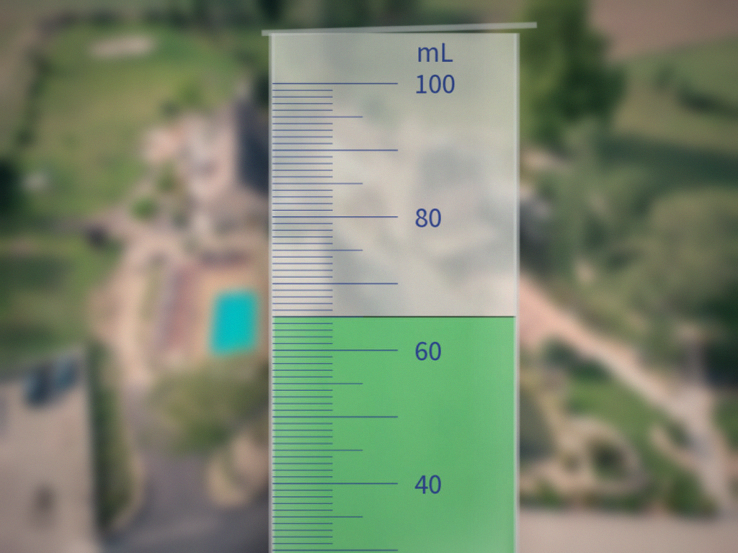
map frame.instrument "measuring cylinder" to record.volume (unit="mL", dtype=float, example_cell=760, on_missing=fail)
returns 65
